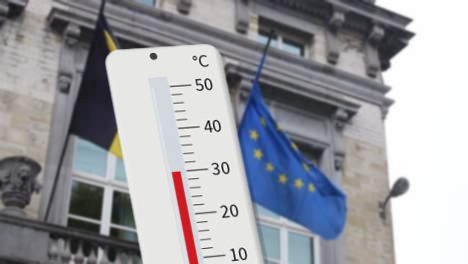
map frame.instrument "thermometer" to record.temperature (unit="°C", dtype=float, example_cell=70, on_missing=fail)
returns 30
